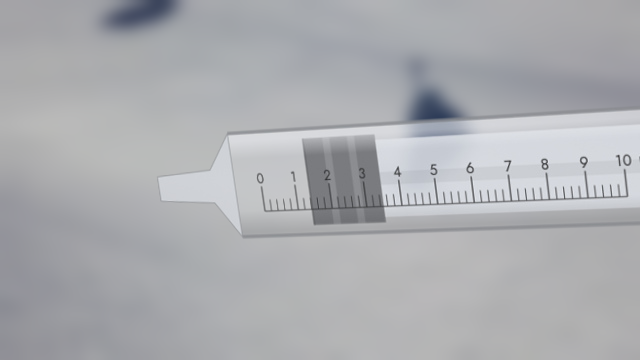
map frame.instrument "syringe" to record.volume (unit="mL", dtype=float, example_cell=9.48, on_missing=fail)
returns 1.4
